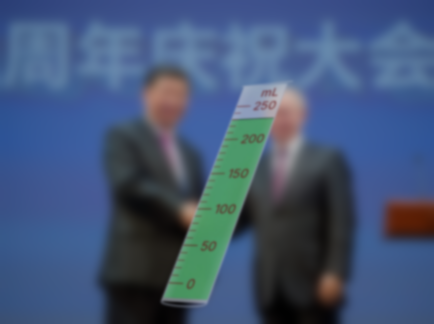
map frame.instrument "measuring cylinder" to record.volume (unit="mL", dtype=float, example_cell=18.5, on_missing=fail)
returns 230
